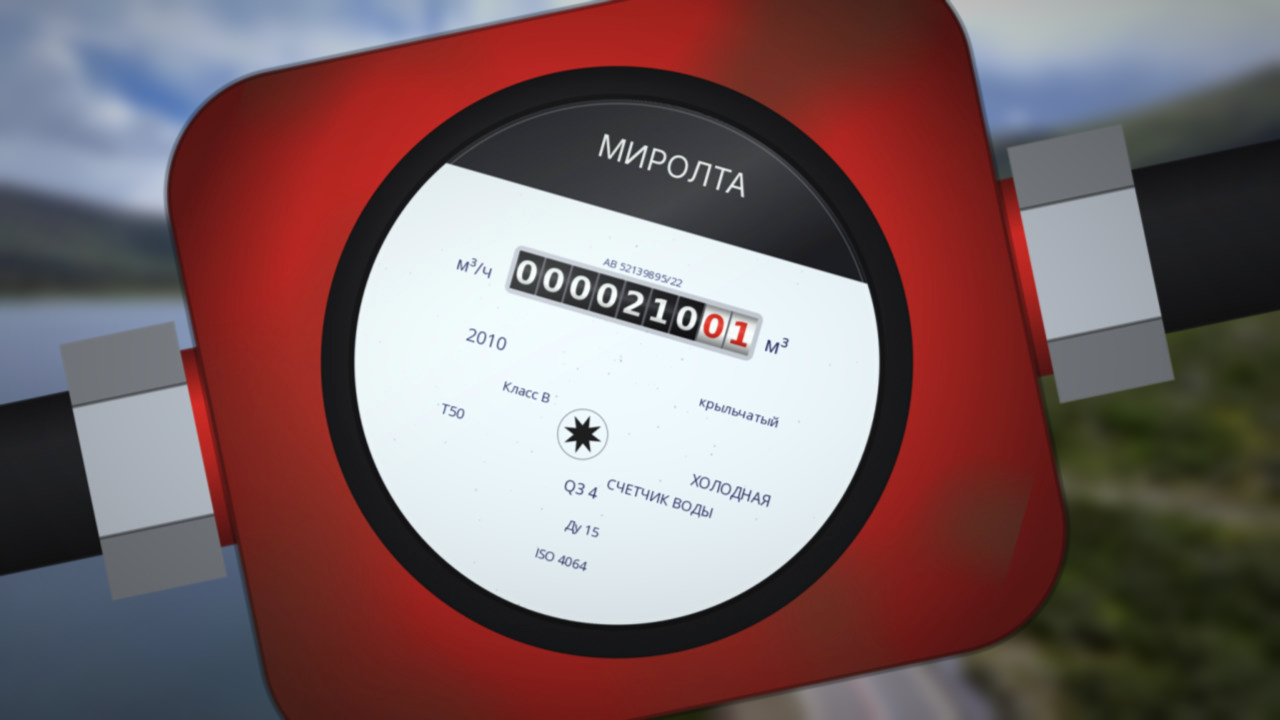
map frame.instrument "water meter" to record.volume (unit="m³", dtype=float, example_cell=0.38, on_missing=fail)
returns 210.01
